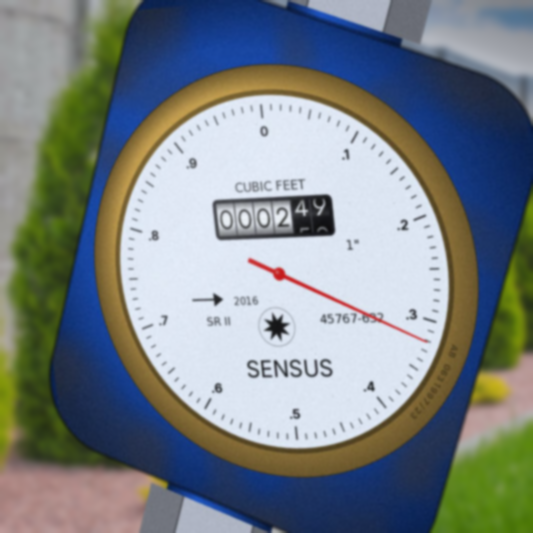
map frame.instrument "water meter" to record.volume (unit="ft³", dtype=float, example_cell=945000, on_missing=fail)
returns 249.32
